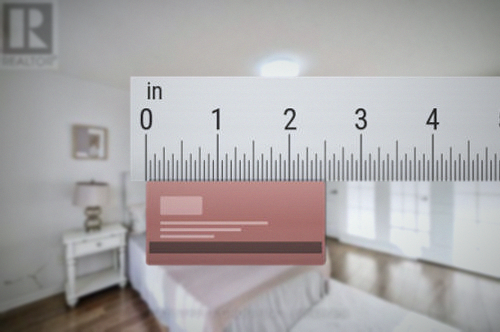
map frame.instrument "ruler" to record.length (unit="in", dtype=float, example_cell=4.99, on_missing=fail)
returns 2.5
